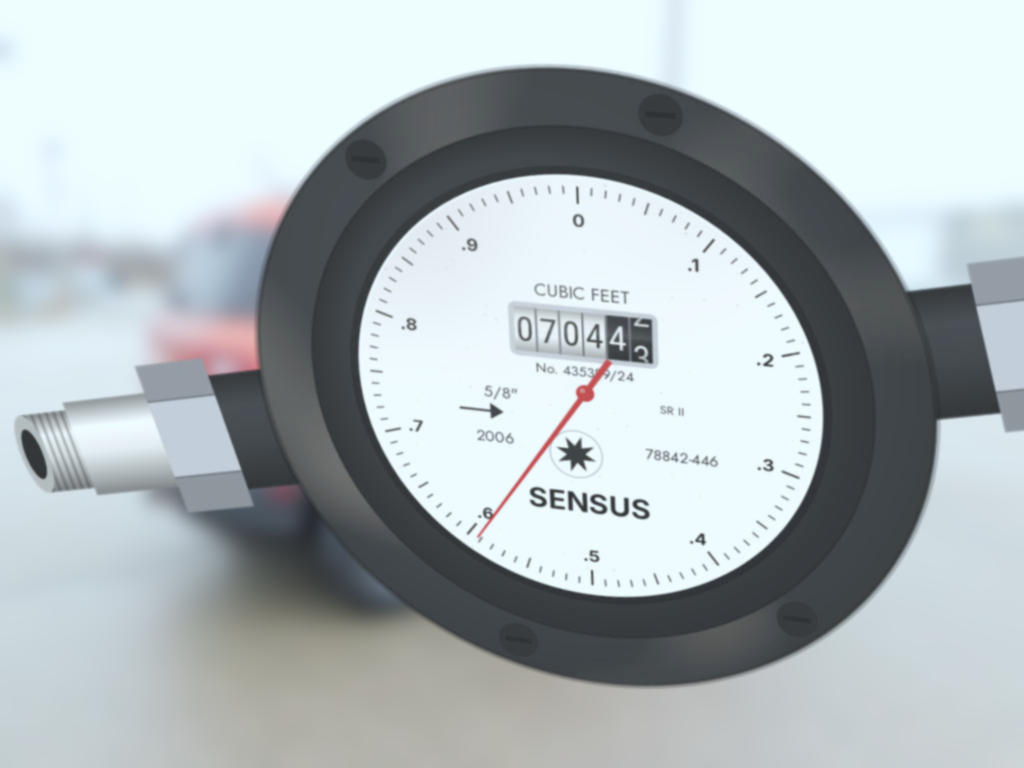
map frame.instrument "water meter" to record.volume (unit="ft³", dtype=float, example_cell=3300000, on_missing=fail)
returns 70442.59
